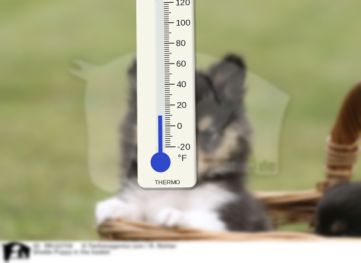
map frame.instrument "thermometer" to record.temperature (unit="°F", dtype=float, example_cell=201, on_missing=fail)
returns 10
